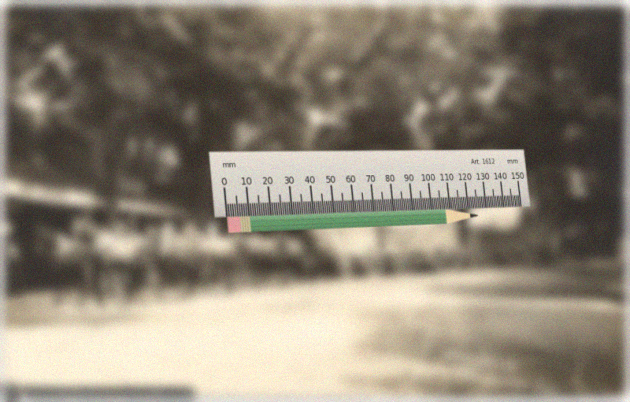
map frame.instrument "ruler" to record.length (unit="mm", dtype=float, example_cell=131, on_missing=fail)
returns 125
